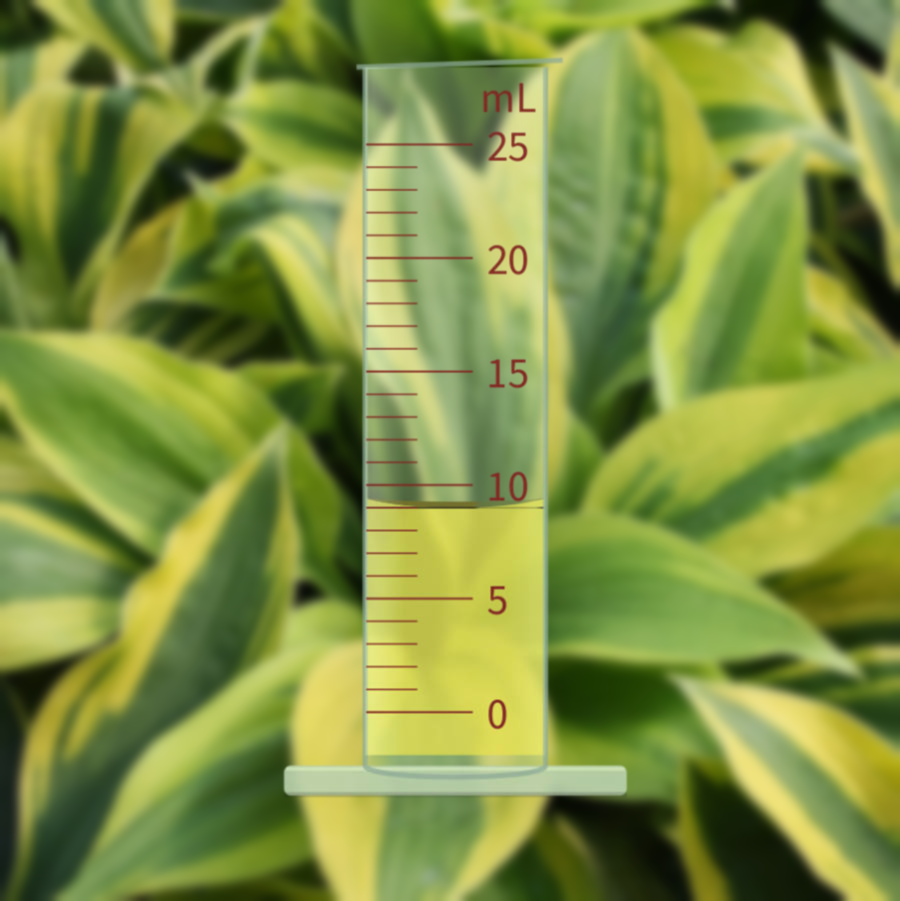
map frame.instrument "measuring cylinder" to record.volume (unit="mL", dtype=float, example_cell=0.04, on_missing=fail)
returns 9
